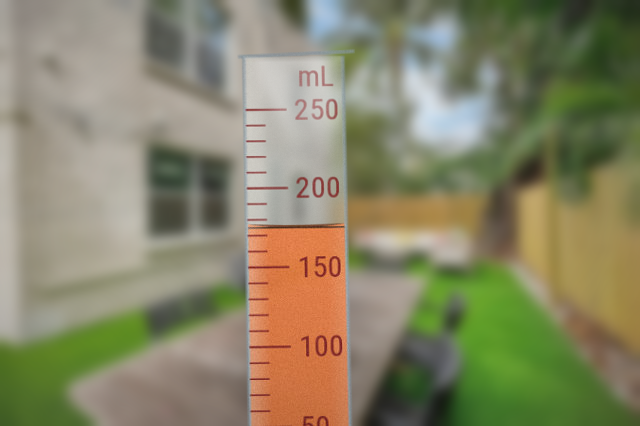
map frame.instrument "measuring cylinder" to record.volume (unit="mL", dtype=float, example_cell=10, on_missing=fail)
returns 175
